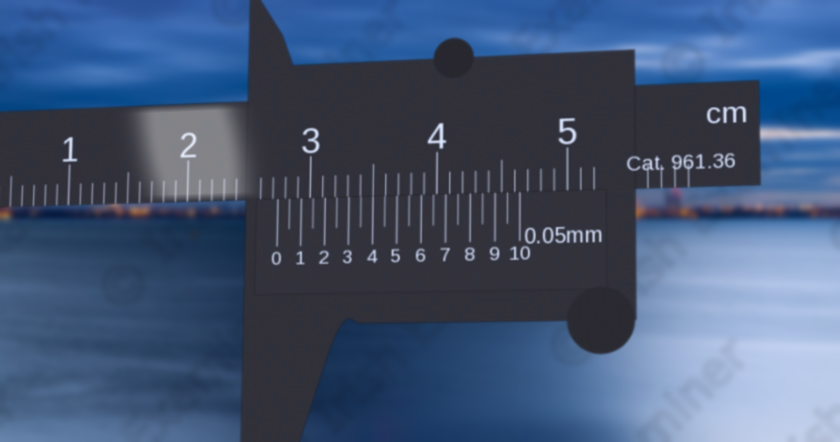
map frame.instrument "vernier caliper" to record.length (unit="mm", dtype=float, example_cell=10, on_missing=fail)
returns 27.4
